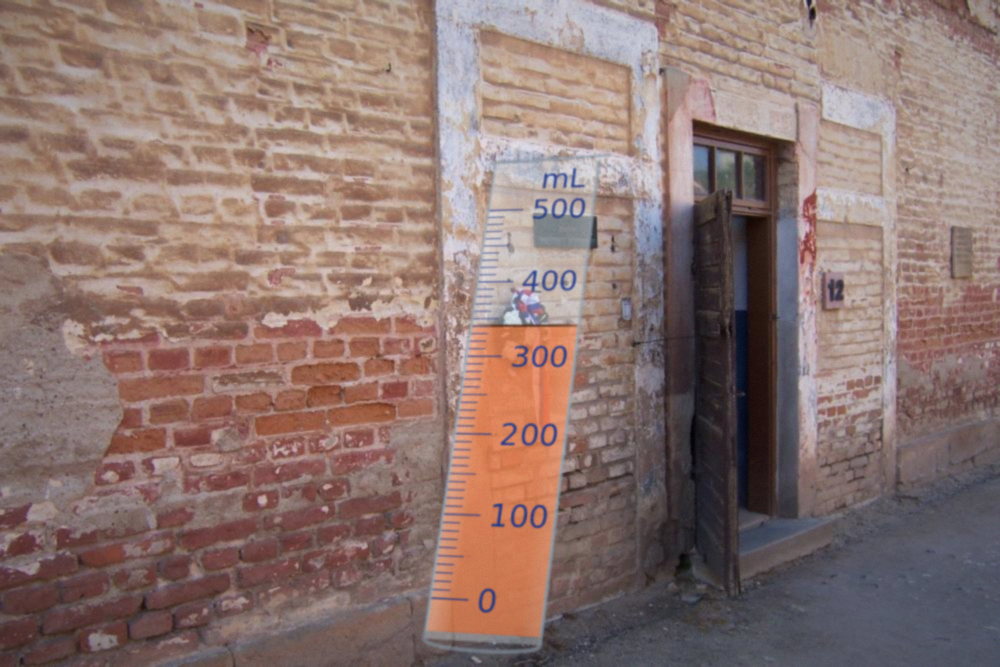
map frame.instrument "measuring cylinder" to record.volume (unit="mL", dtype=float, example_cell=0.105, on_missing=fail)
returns 340
